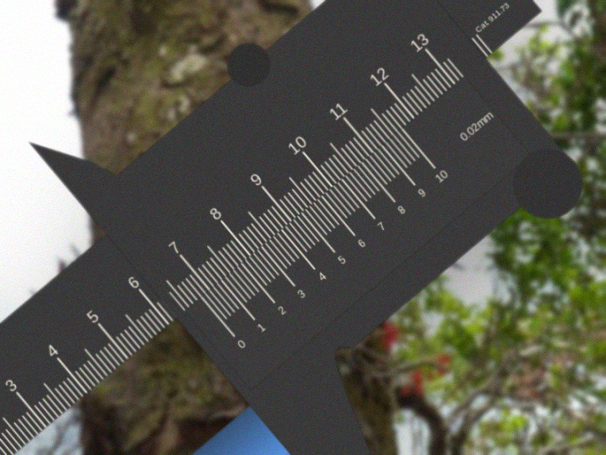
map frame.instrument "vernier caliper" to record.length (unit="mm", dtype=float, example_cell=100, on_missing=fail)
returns 68.0
